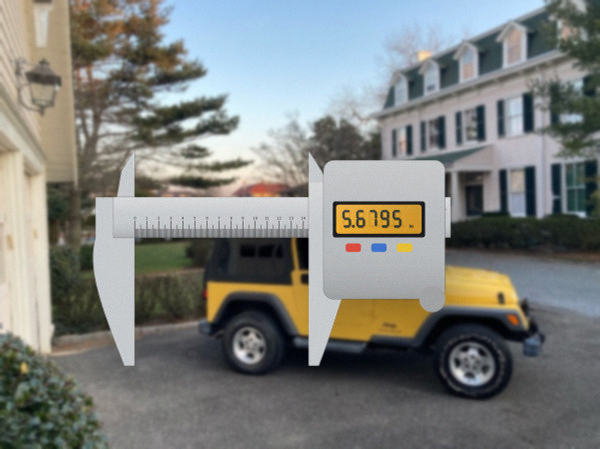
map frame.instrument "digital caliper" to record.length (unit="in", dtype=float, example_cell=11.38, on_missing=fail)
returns 5.6795
